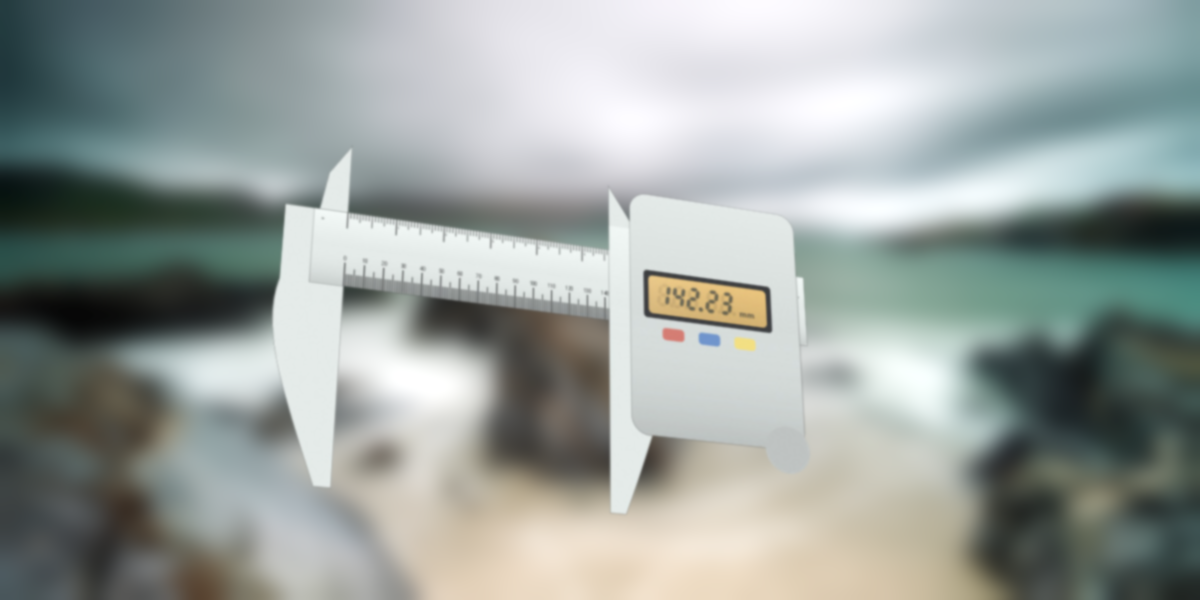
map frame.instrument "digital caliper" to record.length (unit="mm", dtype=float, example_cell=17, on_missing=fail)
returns 142.23
